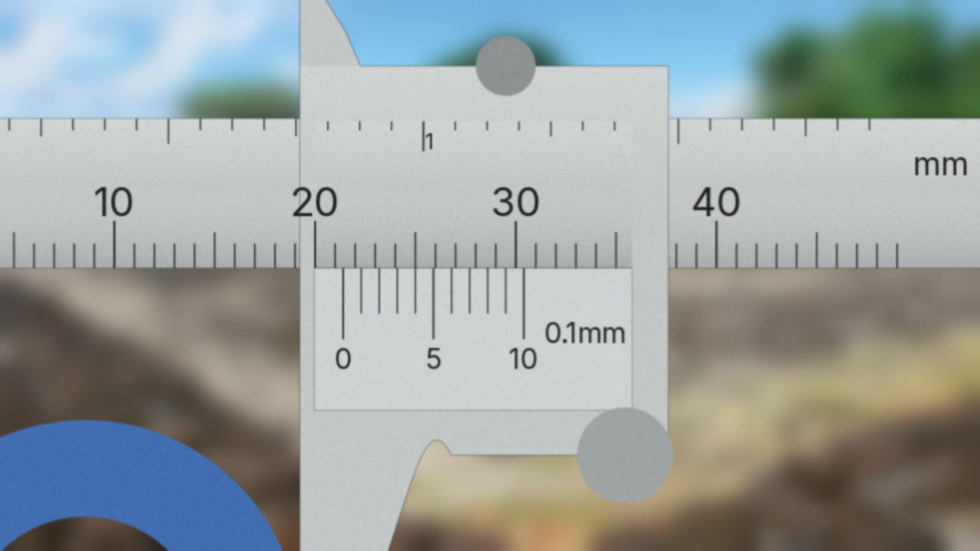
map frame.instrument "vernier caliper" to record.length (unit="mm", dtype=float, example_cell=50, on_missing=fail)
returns 21.4
